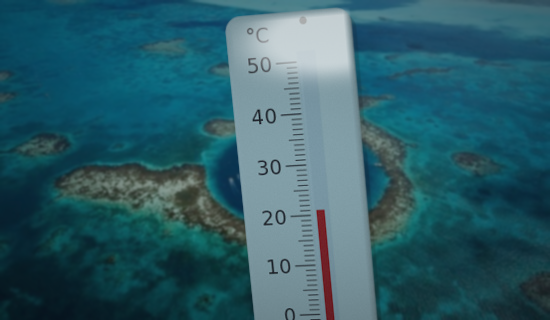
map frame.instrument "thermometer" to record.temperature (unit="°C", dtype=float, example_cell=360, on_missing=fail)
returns 21
